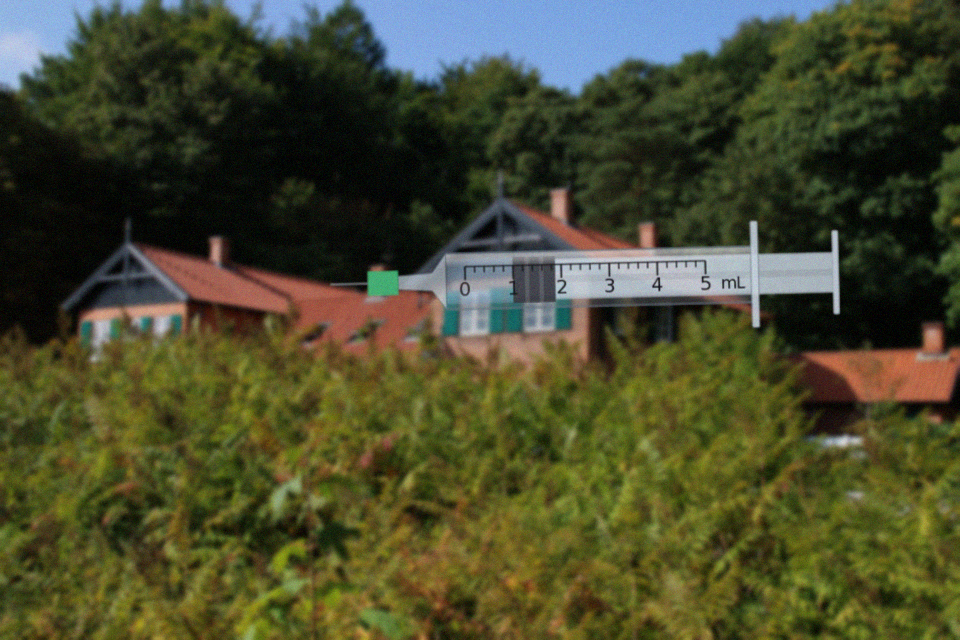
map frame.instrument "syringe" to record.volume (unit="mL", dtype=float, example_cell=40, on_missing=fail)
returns 1
